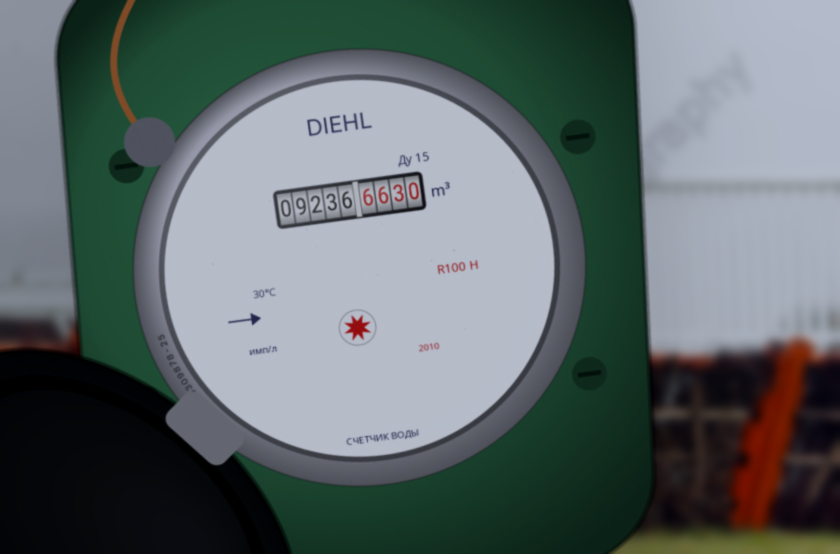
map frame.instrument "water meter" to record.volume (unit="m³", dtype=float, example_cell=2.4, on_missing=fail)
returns 9236.6630
